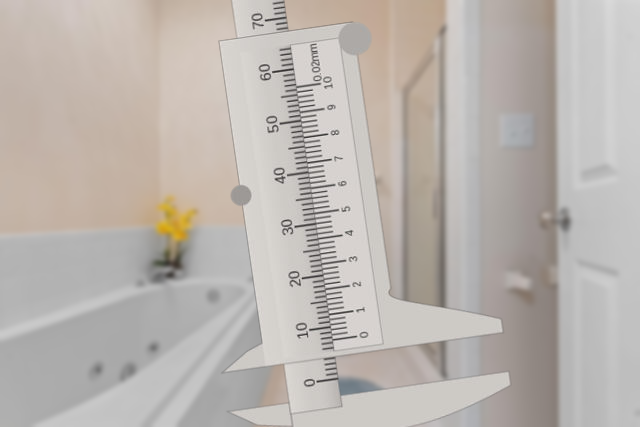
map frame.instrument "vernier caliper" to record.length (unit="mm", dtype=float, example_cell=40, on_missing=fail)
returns 7.5
